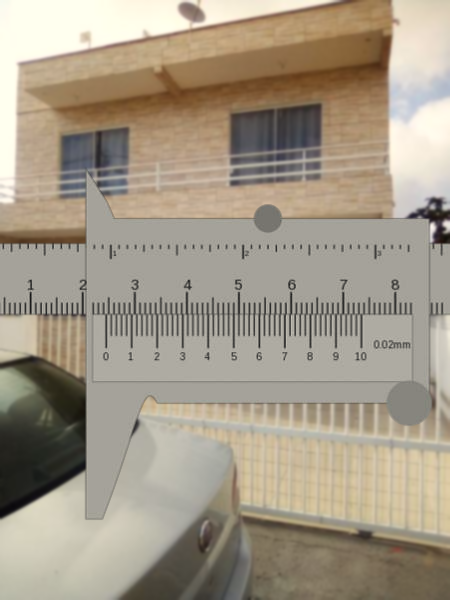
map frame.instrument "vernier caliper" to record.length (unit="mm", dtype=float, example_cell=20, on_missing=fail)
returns 24.5
